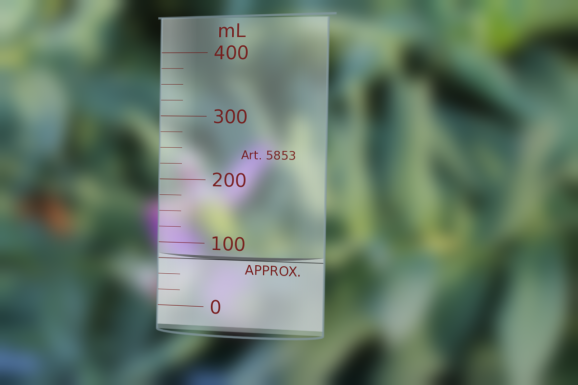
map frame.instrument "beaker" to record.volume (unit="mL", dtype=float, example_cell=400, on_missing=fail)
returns 75
